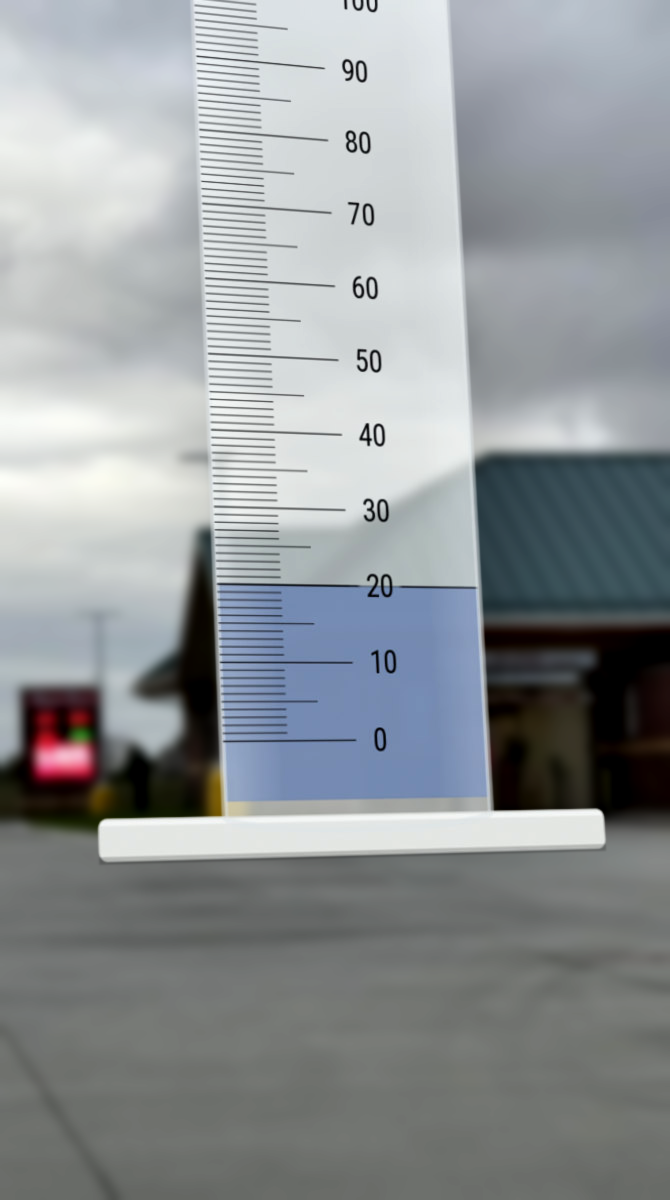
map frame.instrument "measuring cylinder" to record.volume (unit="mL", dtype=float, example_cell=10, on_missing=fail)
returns 20
